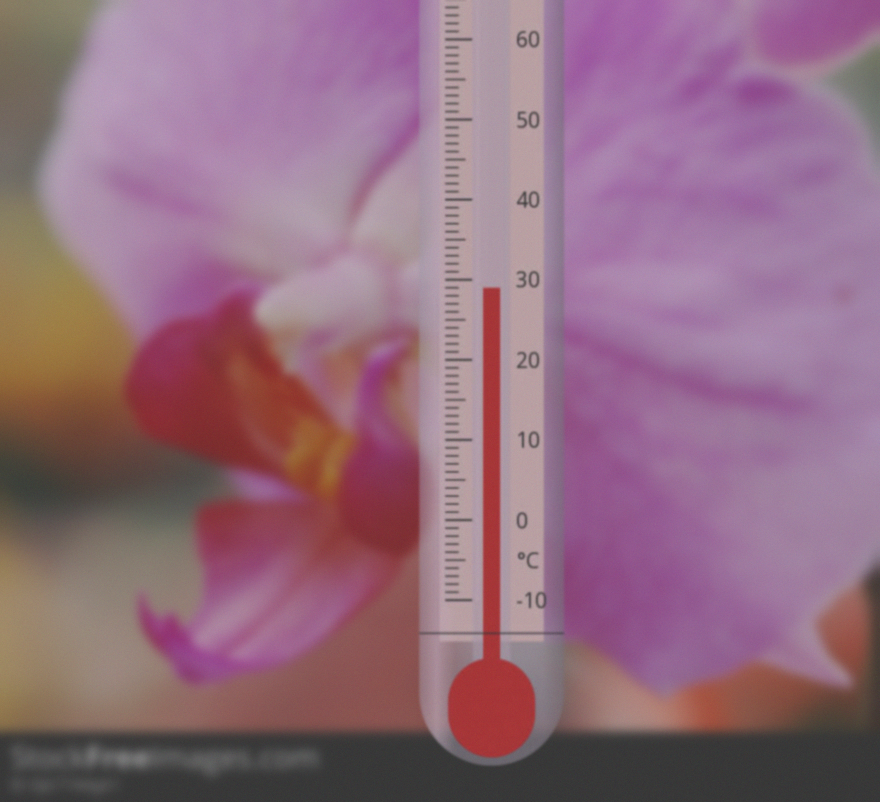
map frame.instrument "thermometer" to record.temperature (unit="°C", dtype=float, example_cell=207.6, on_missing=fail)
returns 29
